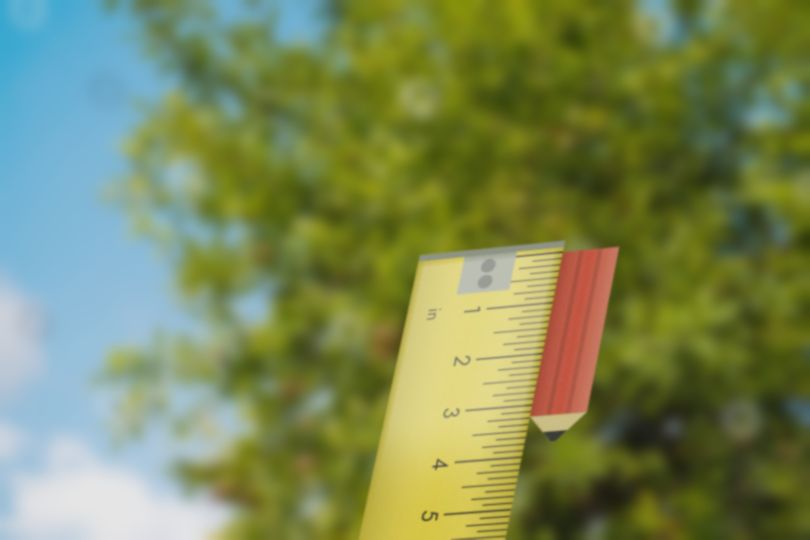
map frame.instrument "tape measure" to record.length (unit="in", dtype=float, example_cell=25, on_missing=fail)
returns 3.75
